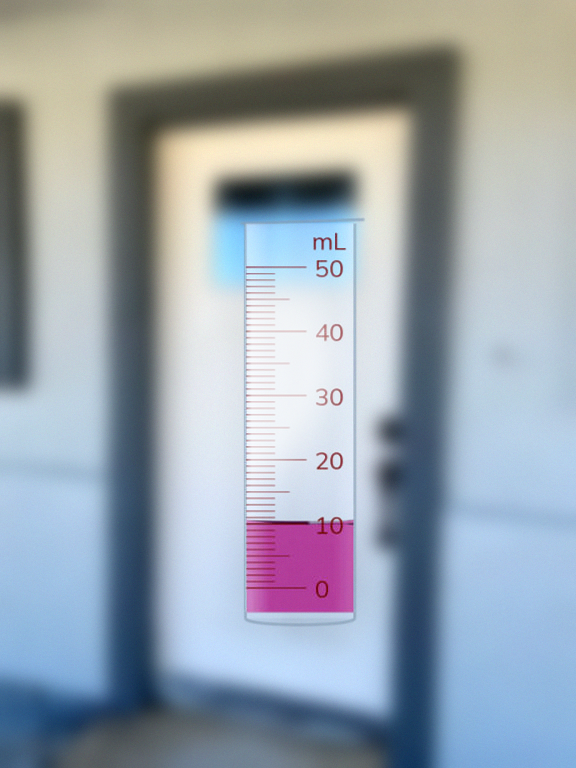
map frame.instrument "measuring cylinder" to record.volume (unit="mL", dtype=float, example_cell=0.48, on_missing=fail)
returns 10
